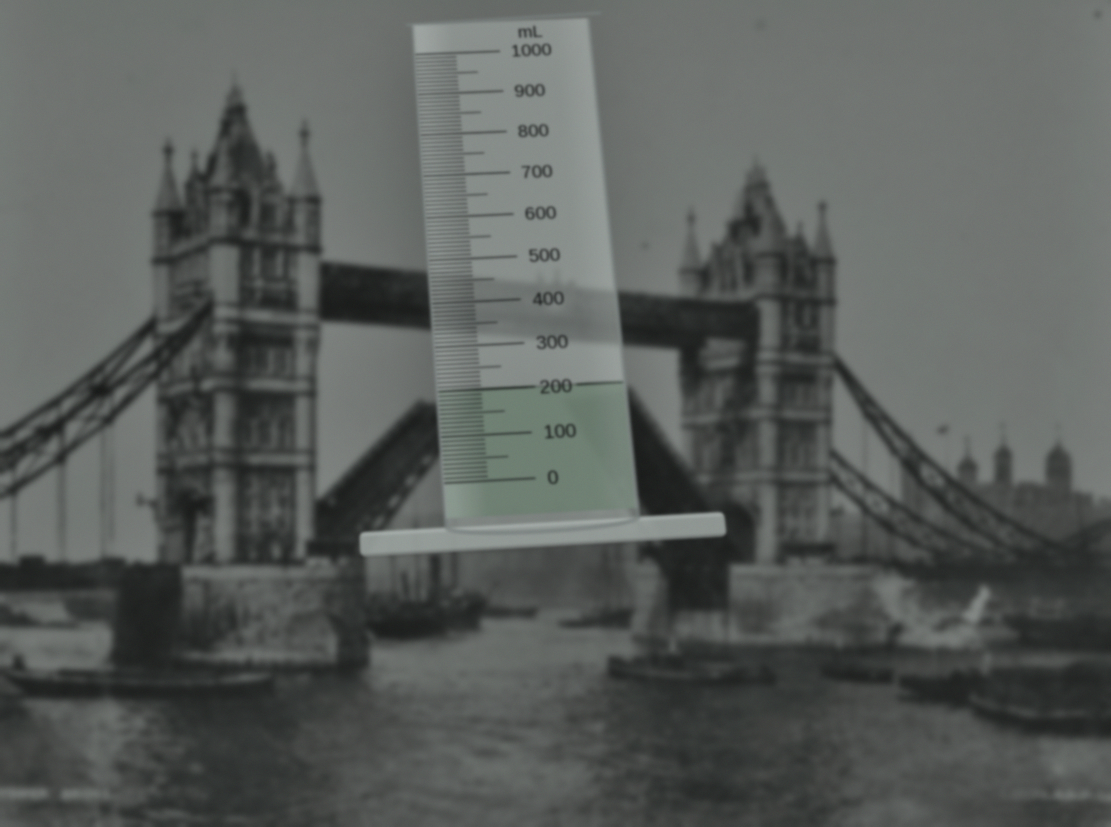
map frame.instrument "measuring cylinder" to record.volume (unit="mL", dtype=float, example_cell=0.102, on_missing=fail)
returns 200
